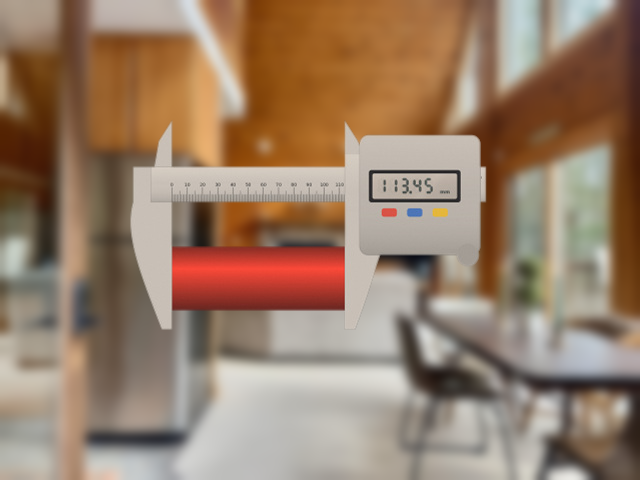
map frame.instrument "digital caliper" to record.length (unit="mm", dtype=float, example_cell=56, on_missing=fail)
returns 113.45
